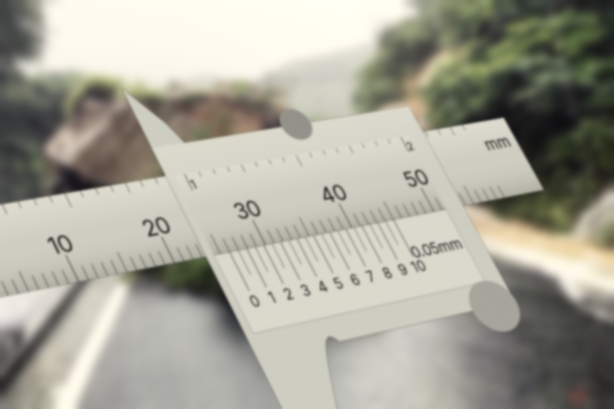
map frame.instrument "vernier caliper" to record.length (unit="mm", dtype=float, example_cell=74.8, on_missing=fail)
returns 26.0
